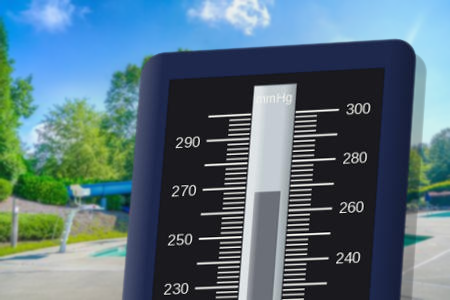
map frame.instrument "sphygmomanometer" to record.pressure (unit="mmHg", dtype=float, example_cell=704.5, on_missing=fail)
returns 268
